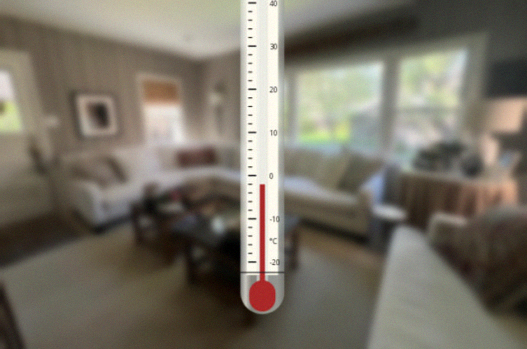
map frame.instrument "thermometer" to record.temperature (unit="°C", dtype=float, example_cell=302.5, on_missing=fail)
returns -2
